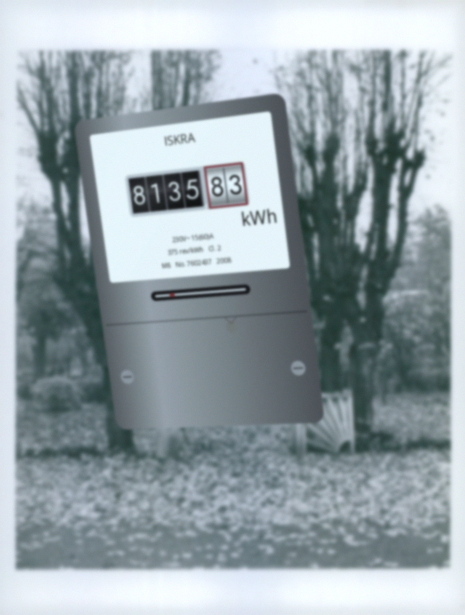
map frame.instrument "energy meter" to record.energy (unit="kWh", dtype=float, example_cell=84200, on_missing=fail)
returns 8135.83
